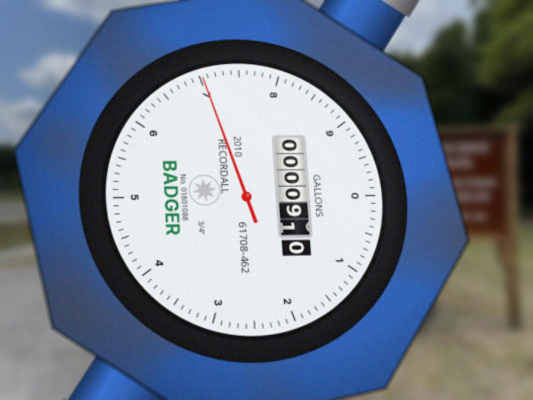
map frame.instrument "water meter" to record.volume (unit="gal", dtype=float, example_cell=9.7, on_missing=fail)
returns 907.0
